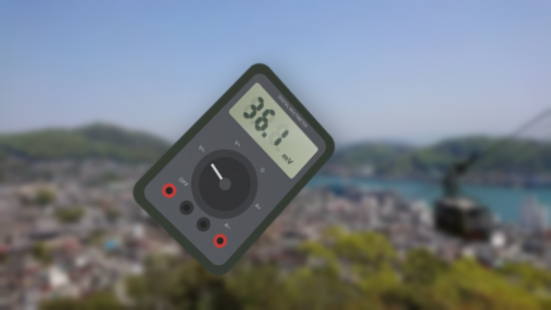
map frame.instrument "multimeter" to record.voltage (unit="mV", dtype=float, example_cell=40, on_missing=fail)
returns 36.1
